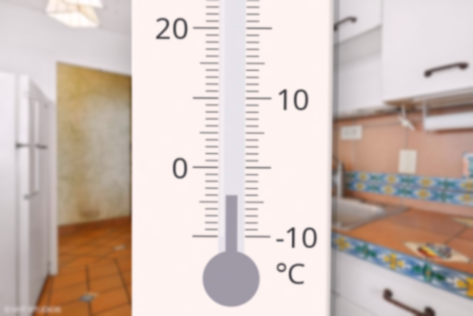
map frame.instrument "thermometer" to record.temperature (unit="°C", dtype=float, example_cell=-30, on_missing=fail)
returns -4
